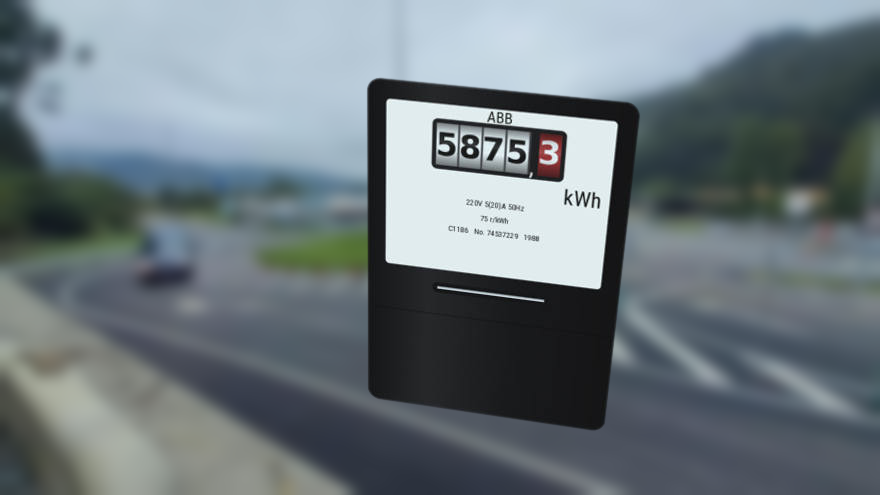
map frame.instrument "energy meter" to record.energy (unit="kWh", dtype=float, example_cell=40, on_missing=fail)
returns 5875.3
